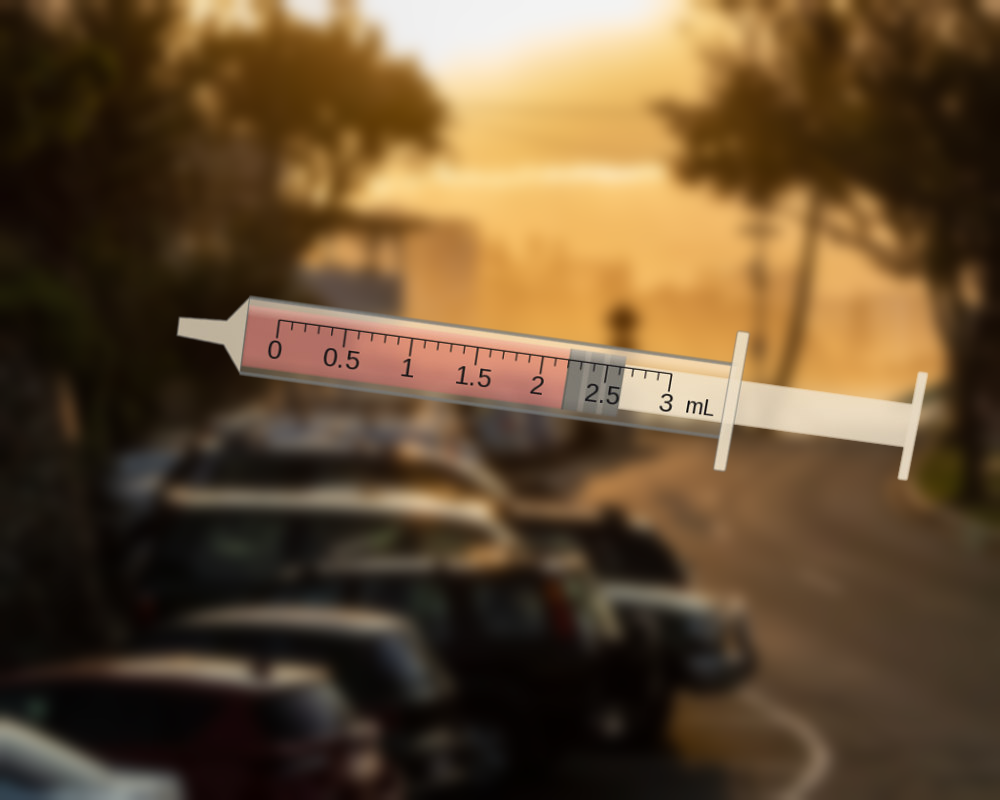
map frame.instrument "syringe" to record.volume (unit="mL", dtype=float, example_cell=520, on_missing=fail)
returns 2.2
